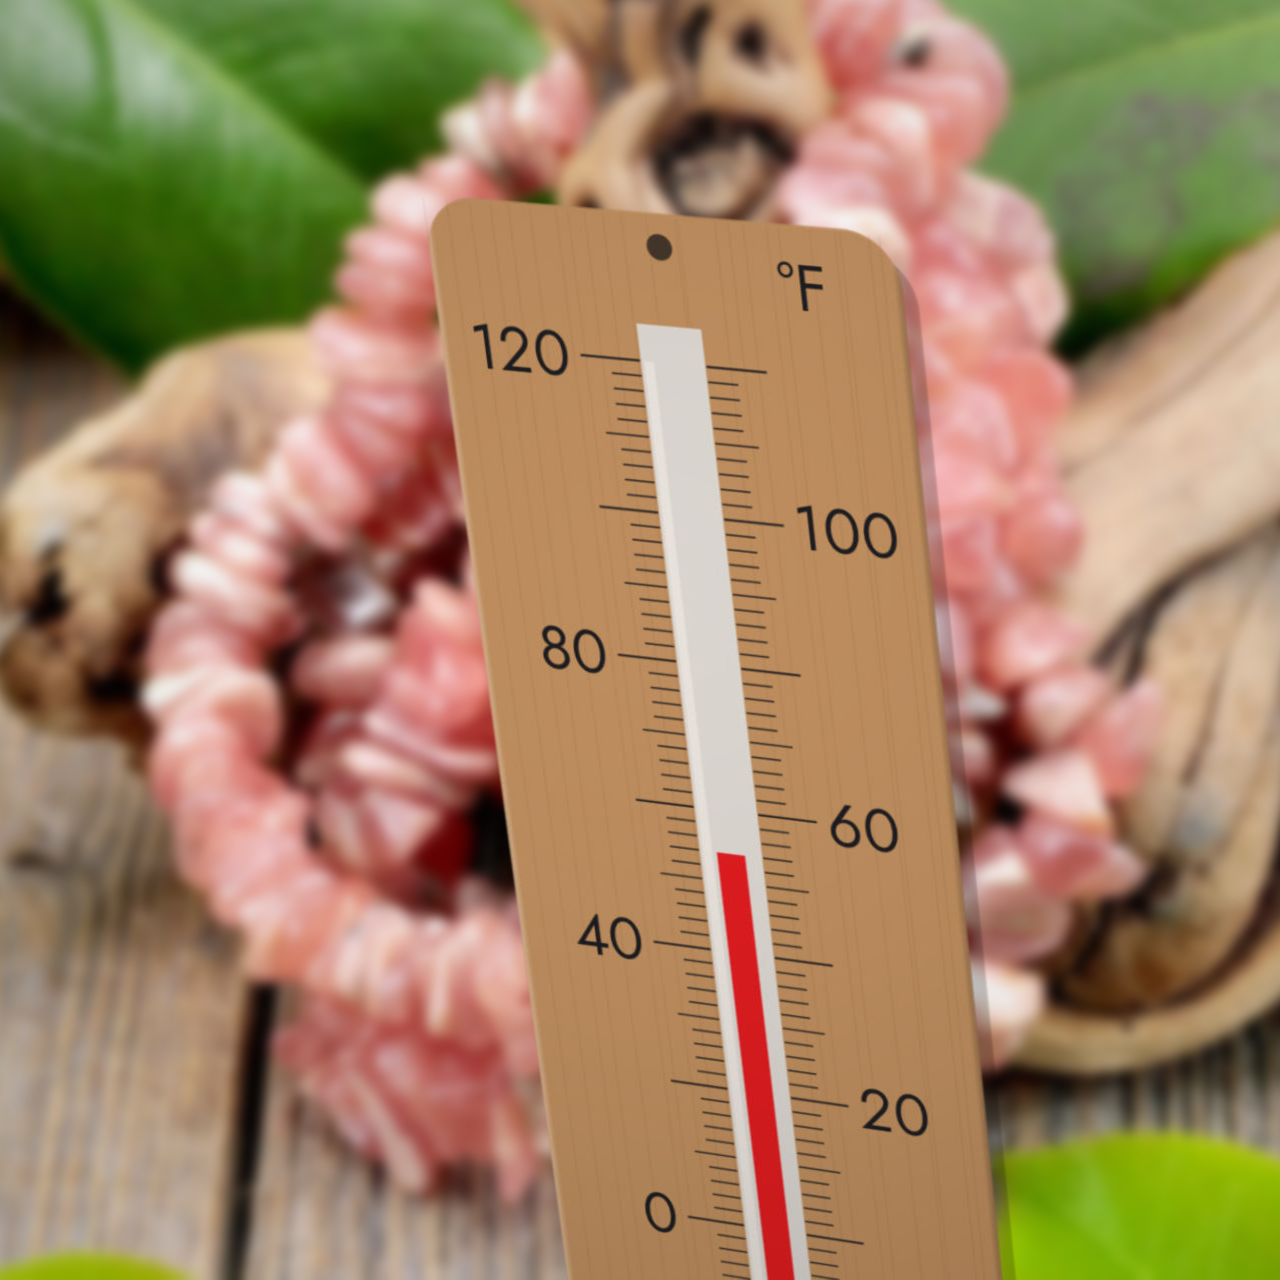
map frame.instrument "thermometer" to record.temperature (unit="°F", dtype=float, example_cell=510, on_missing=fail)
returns 54
